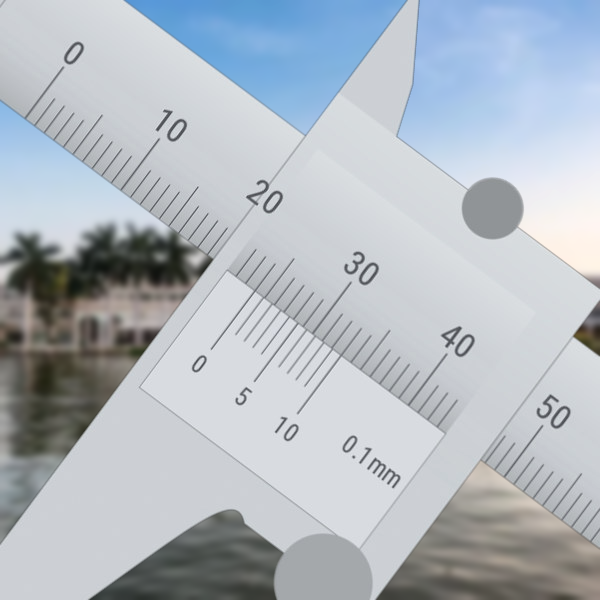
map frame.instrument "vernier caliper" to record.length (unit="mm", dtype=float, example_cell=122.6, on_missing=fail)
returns 24.0
